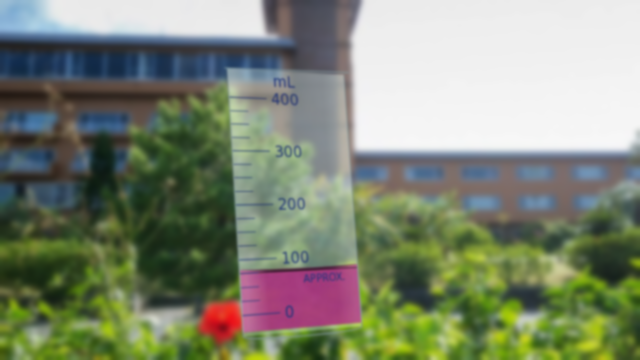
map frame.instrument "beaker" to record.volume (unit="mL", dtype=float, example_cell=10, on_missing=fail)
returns 75
